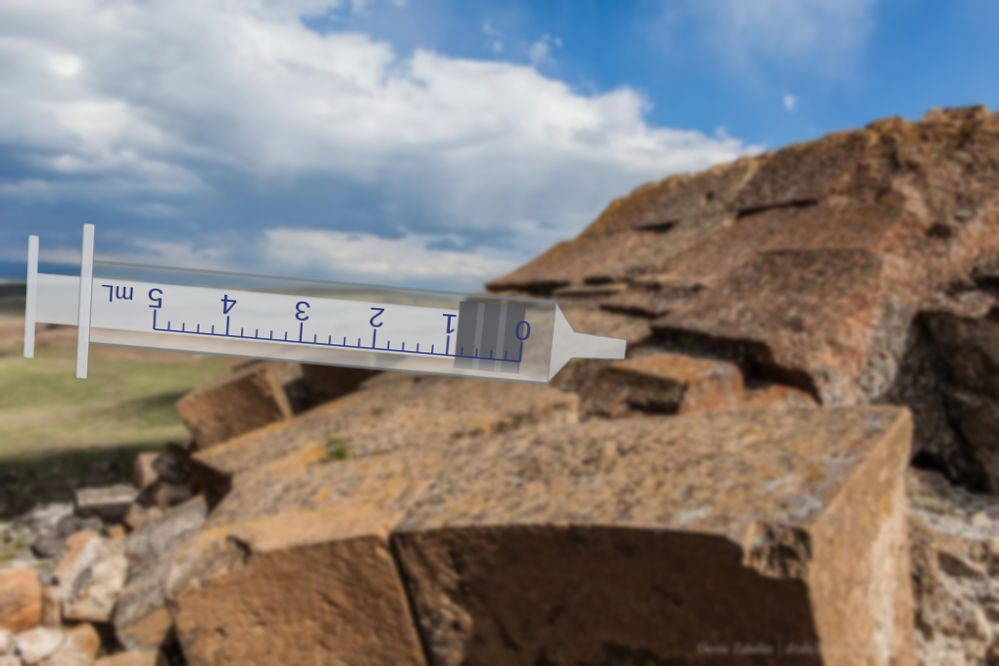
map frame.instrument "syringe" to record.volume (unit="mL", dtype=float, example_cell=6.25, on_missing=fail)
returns 0
